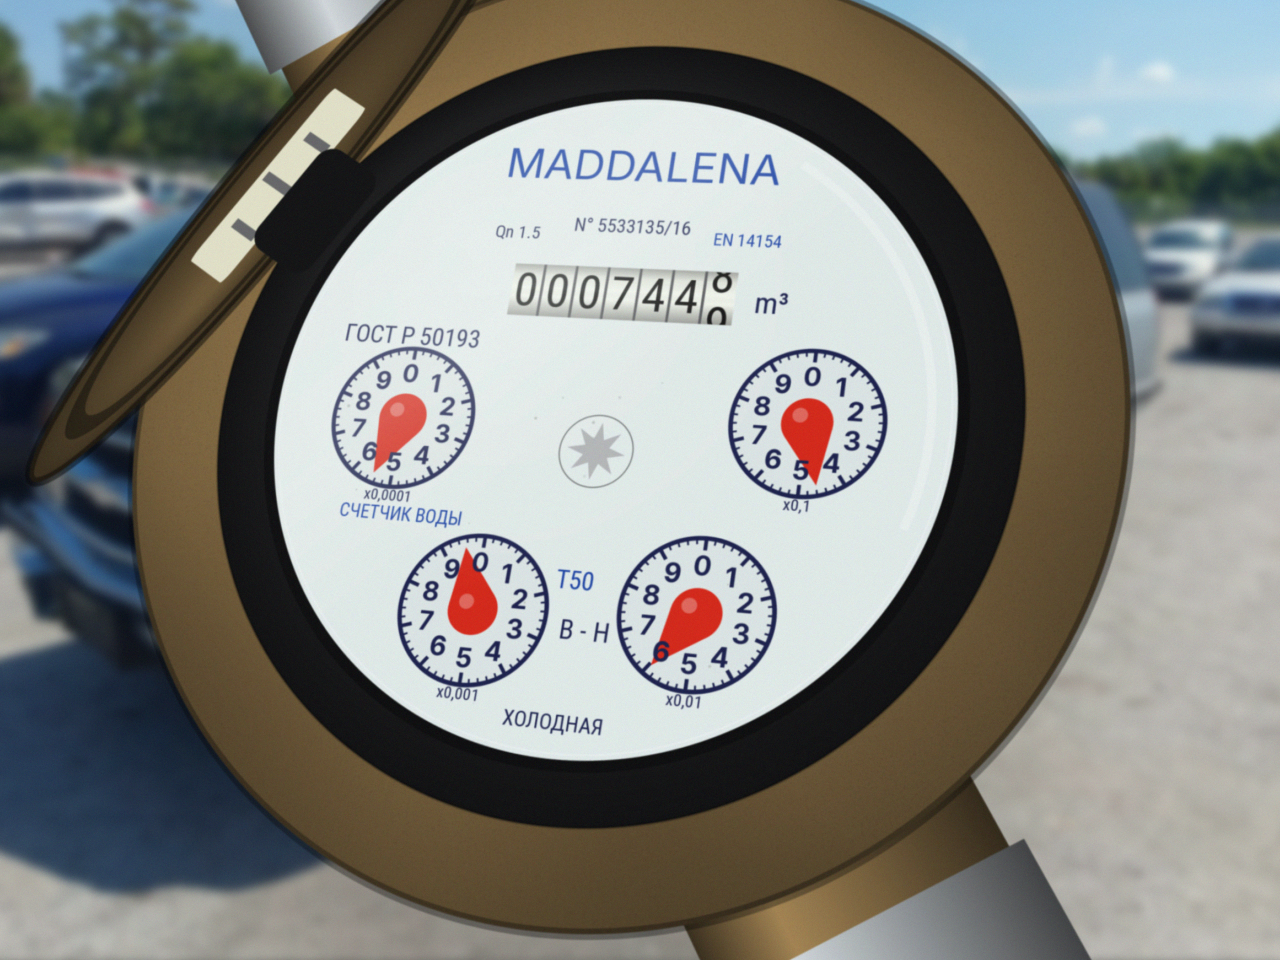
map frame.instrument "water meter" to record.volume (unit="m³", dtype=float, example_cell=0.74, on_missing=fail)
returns 7448.4595
